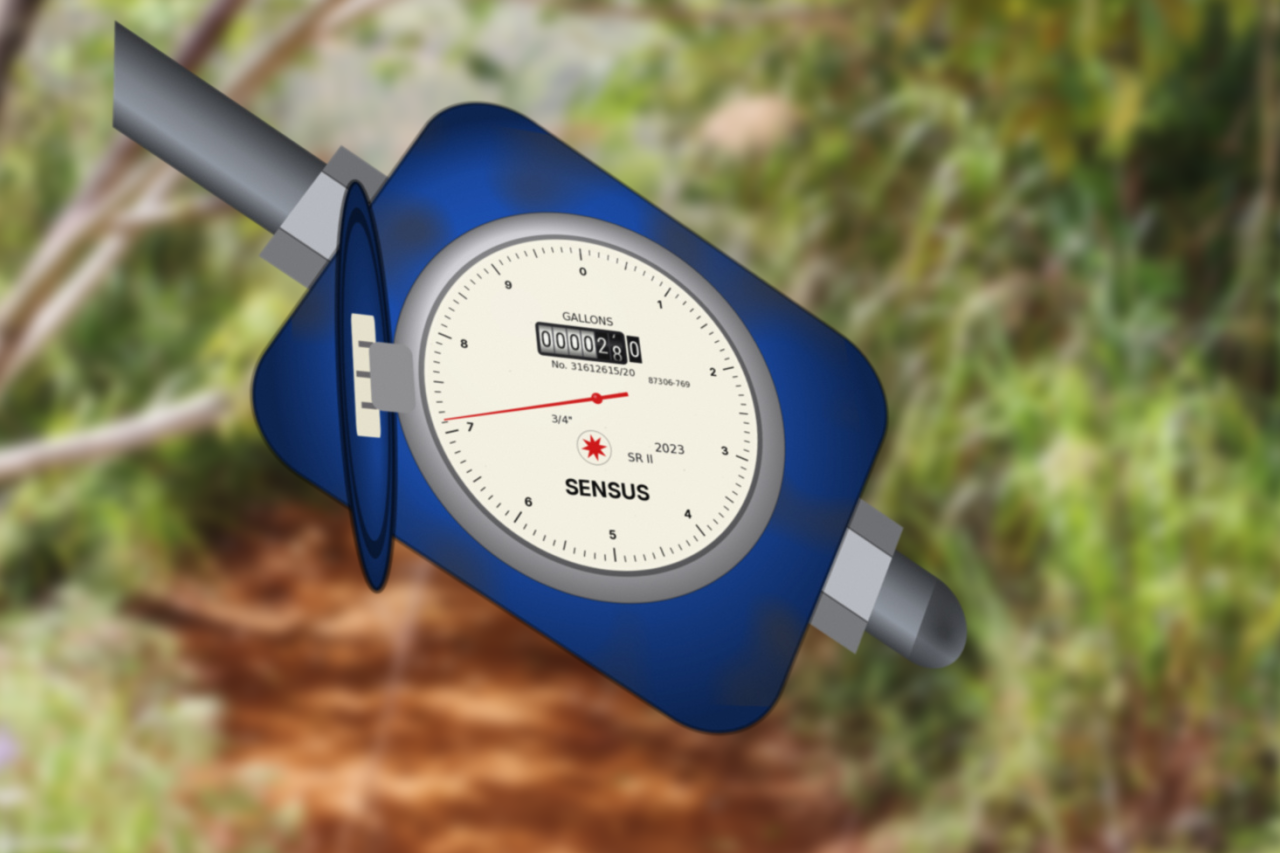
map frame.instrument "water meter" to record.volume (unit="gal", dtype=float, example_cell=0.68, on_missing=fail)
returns 277.1
